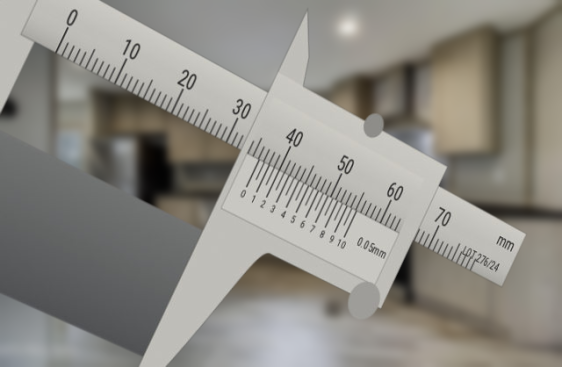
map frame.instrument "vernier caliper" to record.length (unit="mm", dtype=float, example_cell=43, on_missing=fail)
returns 36.2
